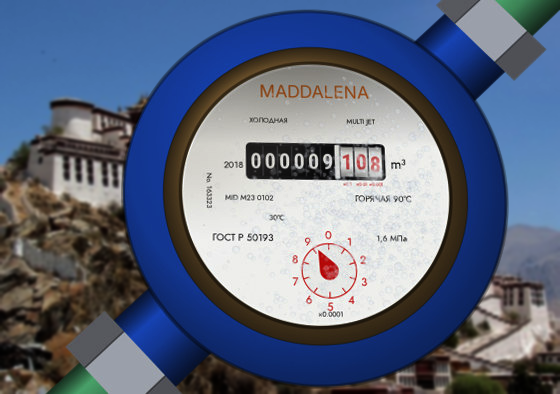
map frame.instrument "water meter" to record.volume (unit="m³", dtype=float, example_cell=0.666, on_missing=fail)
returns 9.1079
